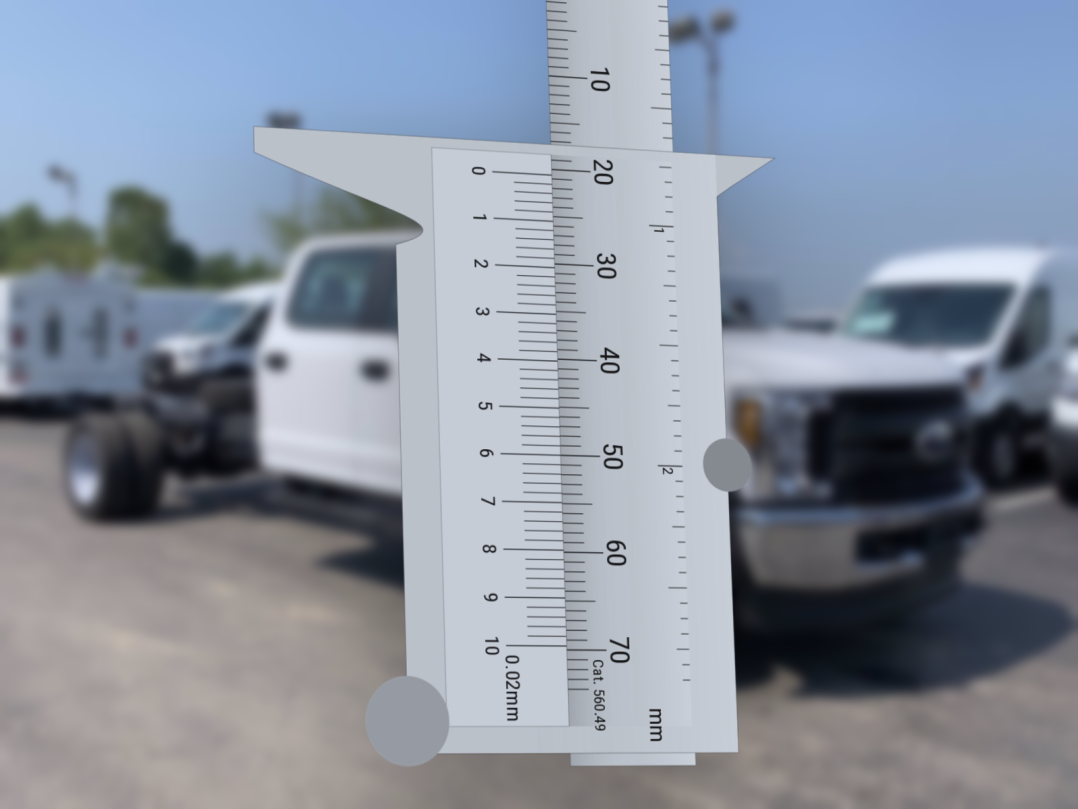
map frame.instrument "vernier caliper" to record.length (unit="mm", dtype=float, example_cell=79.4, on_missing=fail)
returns 20.6
